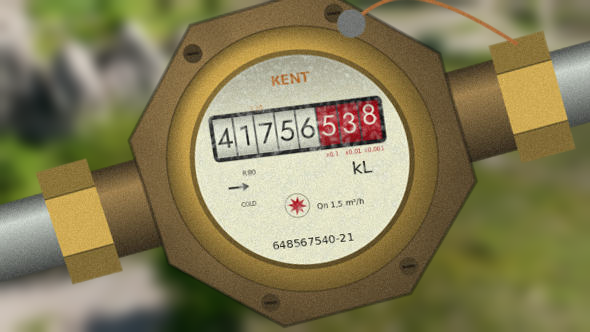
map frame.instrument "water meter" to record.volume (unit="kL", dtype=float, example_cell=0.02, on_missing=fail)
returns 41756.538
